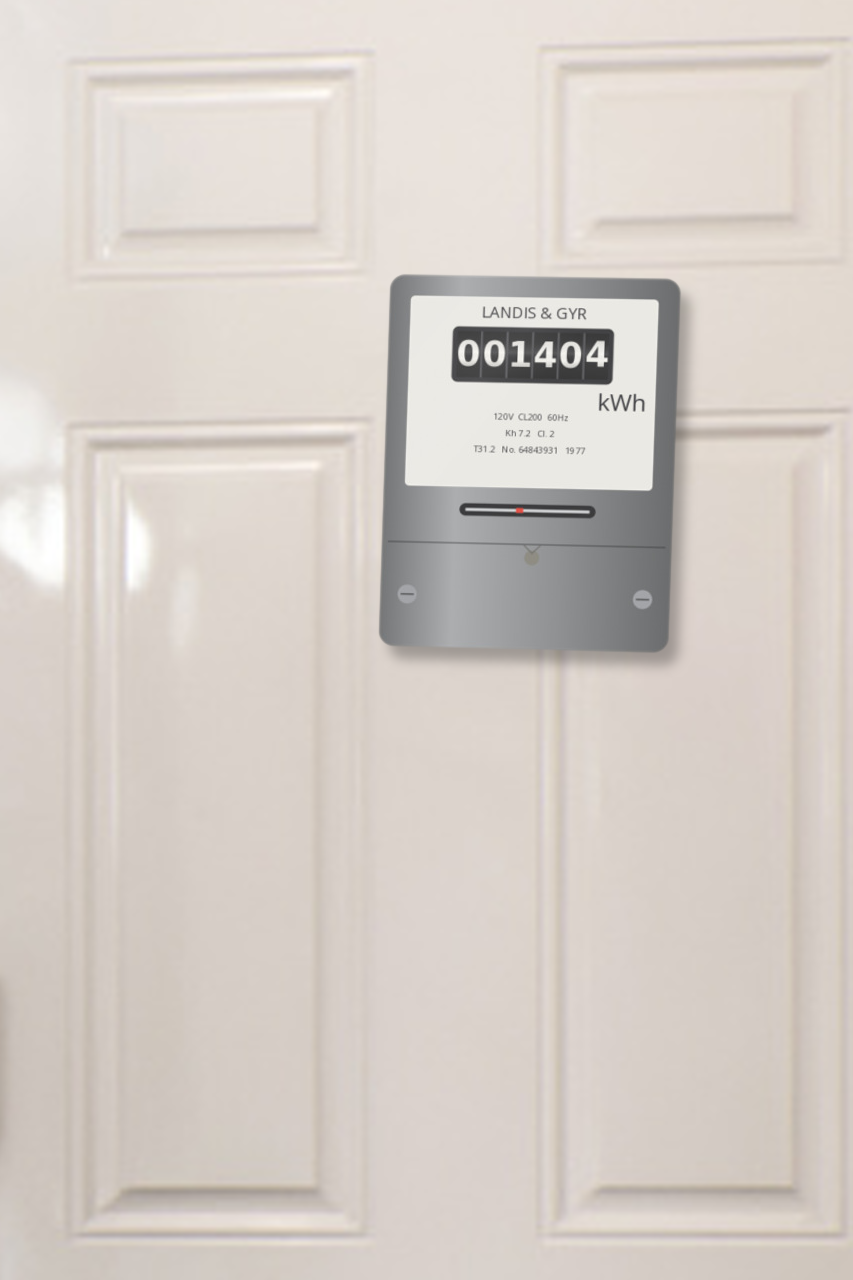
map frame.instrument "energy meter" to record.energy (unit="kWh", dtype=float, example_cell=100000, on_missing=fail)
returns 1404
